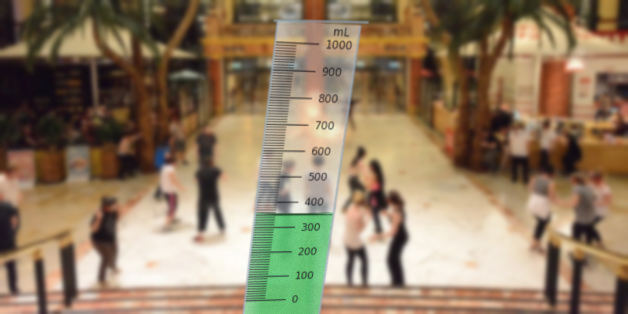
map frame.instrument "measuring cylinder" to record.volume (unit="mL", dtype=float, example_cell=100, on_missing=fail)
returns 350
